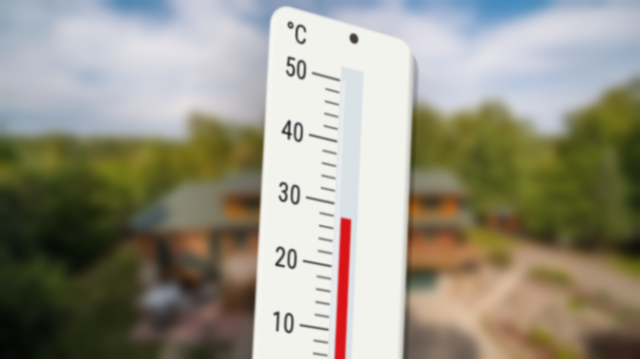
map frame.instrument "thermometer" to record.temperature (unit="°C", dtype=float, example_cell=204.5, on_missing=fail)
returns 28
